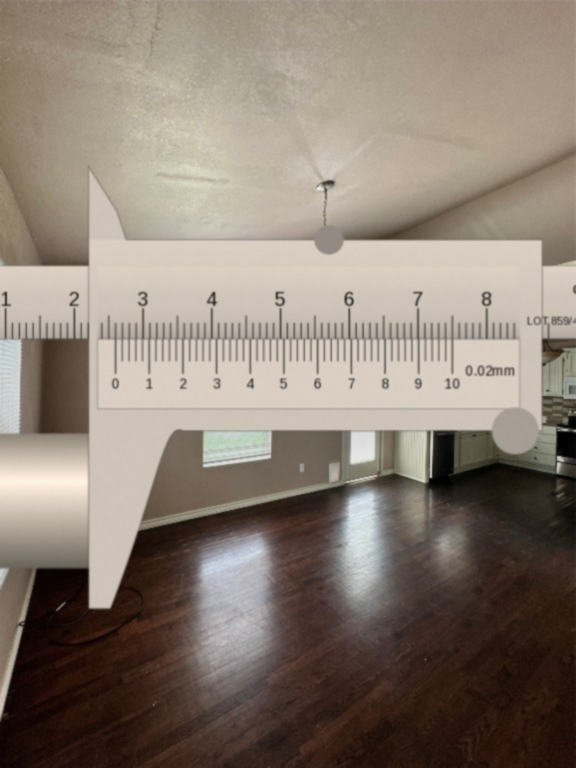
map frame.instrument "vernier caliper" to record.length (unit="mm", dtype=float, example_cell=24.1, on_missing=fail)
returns 26.0
